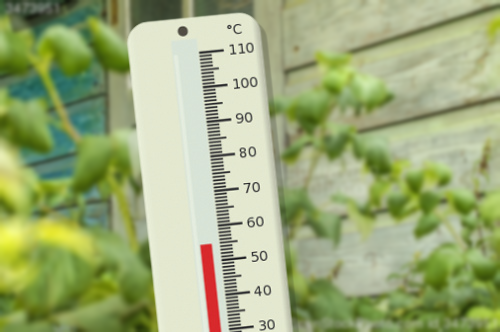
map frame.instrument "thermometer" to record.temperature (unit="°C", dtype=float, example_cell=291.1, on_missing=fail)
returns 55
